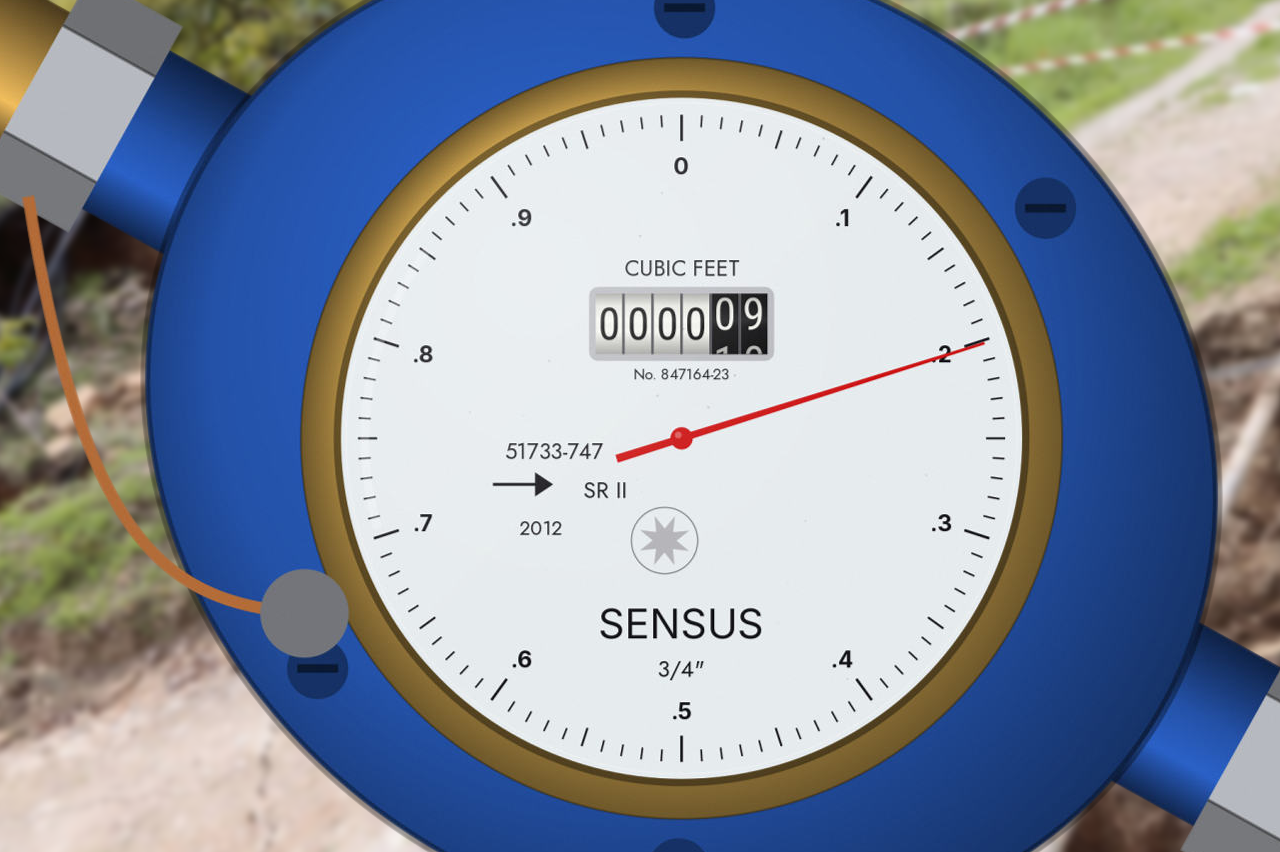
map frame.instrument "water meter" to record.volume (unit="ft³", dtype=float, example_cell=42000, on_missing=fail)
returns 9.20
